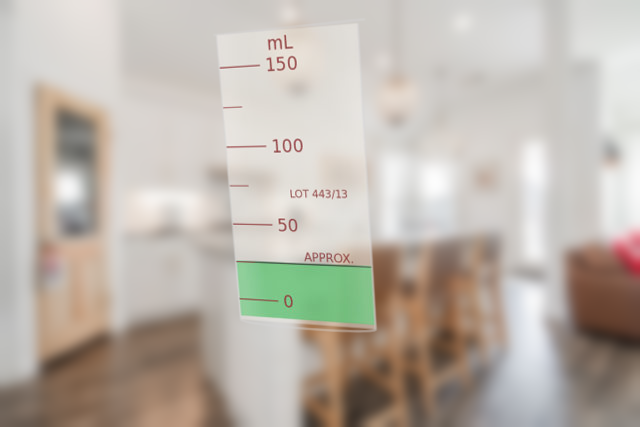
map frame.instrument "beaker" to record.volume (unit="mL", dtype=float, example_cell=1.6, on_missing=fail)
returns 25
